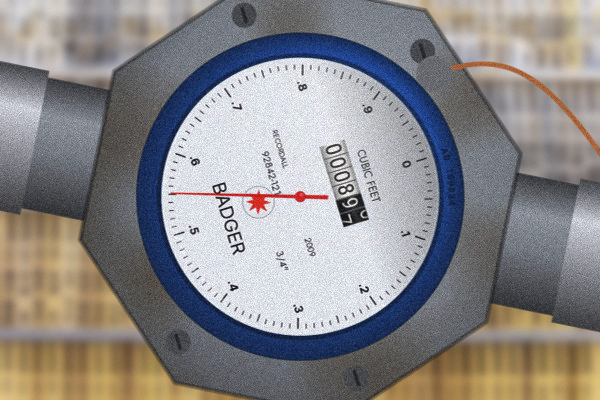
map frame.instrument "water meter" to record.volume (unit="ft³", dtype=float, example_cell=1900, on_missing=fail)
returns 896.55
